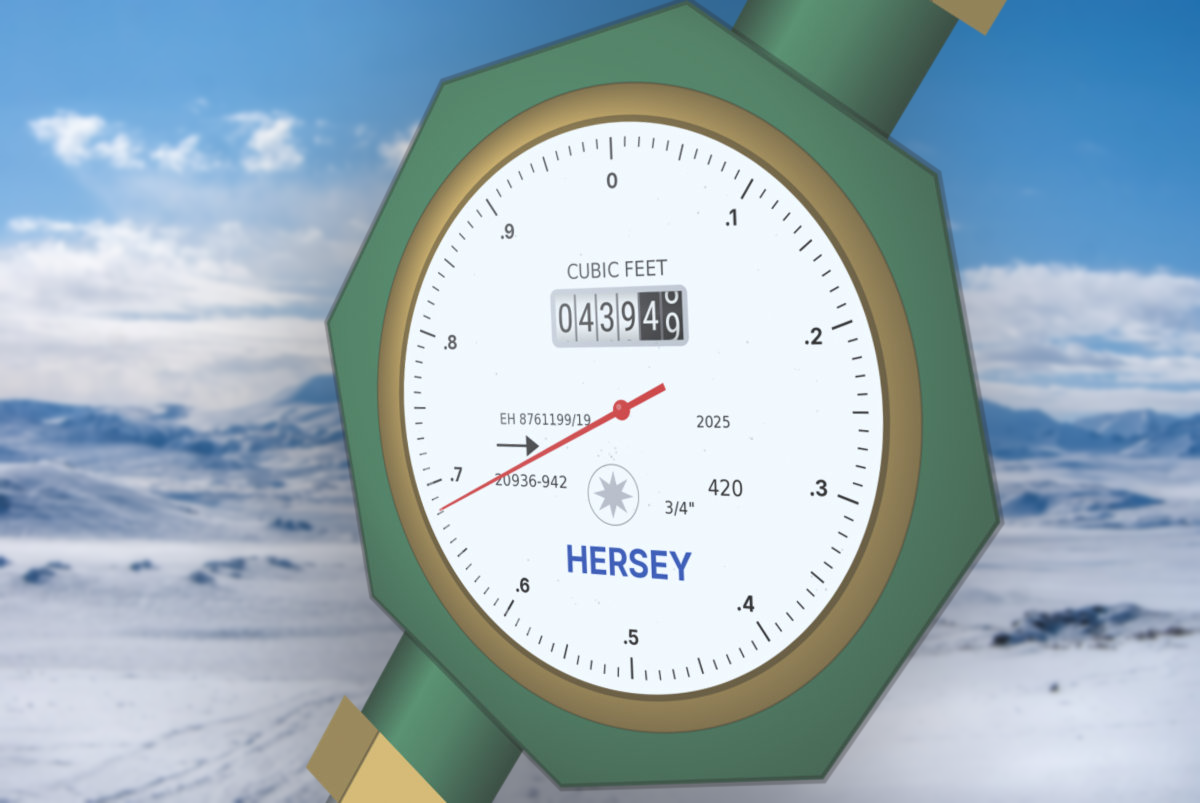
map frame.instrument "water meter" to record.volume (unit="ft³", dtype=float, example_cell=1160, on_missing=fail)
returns 43948.68
